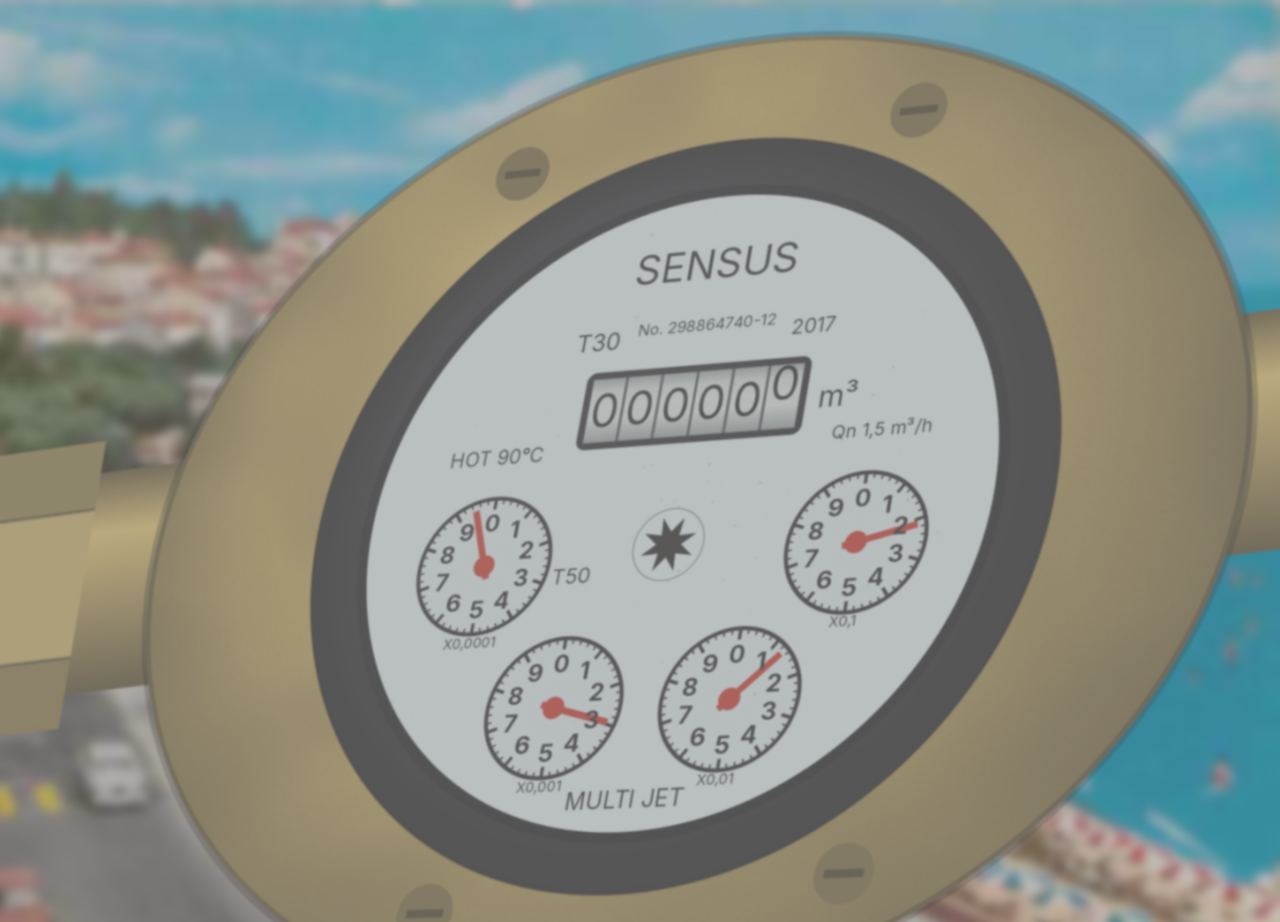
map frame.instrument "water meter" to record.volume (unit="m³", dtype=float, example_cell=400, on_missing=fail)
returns 0.2129
